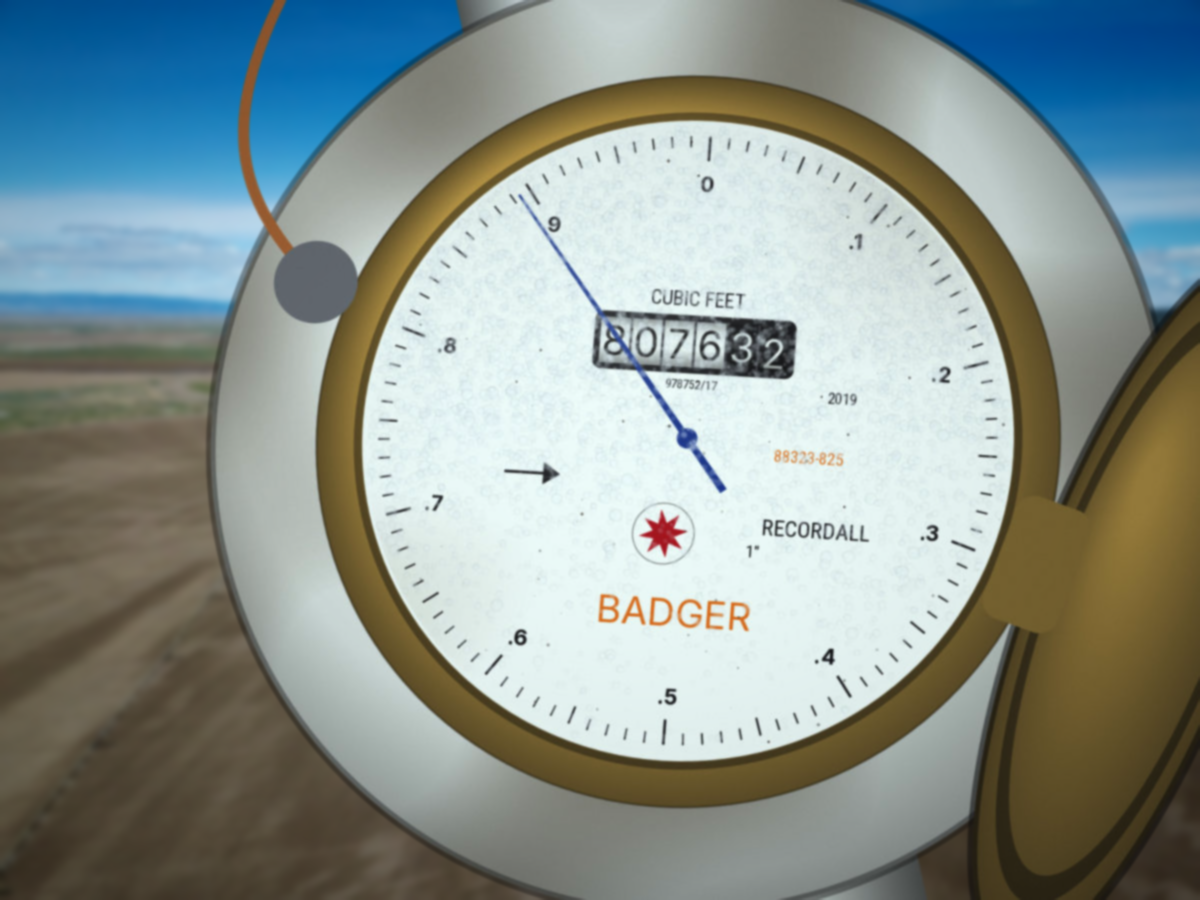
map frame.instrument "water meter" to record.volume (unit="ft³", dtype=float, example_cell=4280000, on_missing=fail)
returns 807631.89
